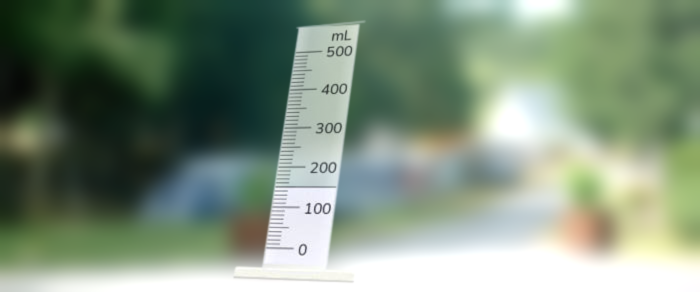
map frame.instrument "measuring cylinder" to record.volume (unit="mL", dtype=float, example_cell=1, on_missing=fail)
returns 150
